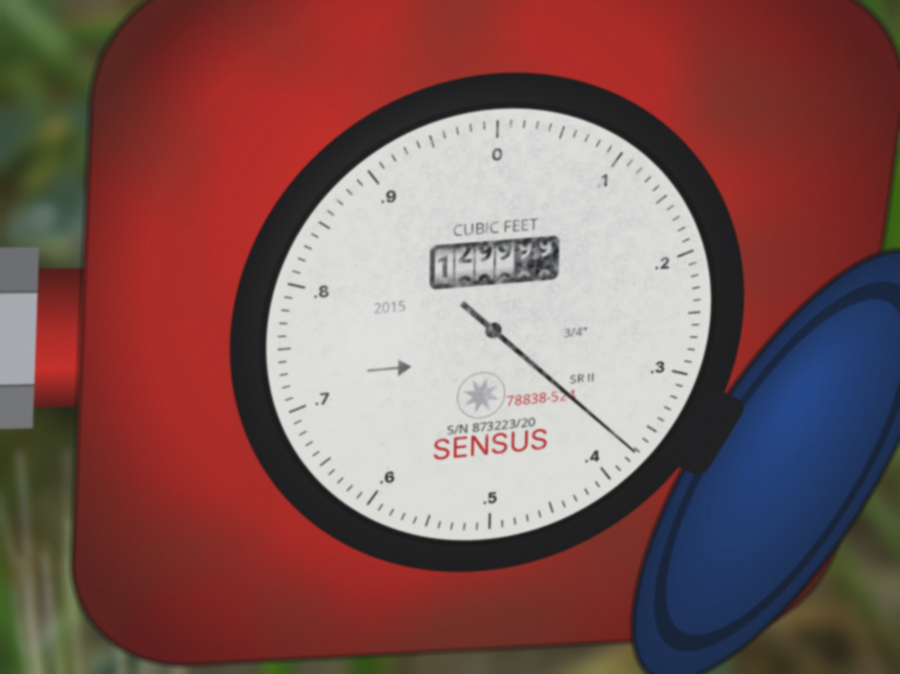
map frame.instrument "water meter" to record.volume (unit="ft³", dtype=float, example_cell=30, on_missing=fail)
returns 129999.37
